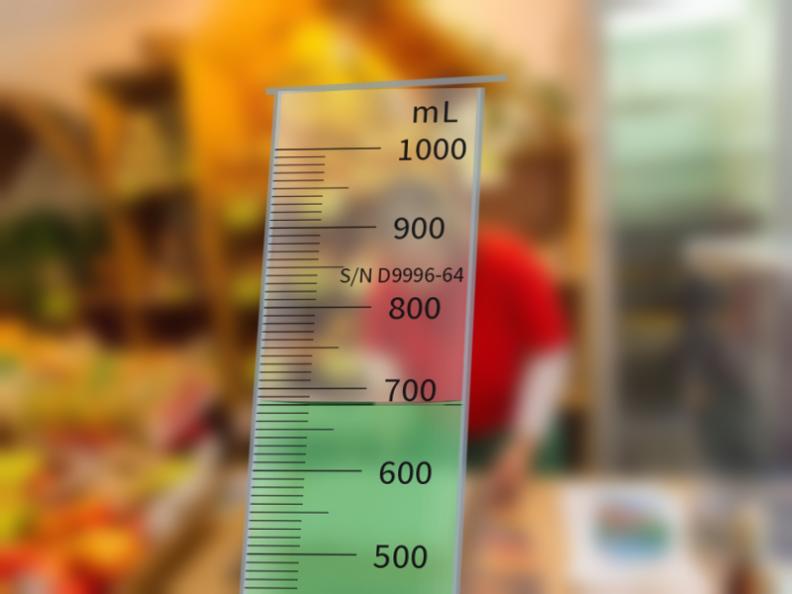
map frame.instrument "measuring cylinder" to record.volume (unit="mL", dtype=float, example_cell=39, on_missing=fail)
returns 680
